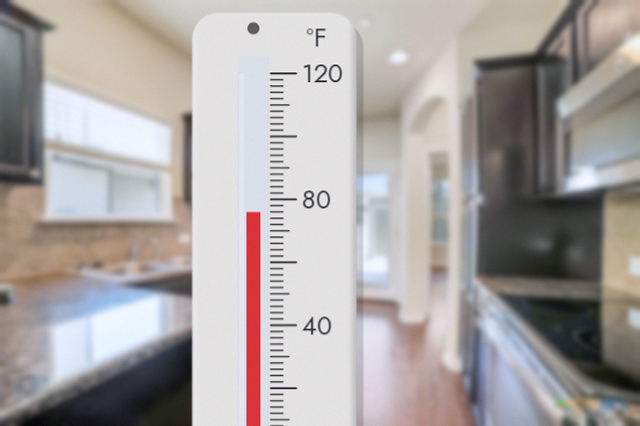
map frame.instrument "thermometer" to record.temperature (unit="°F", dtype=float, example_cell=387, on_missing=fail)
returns 76
